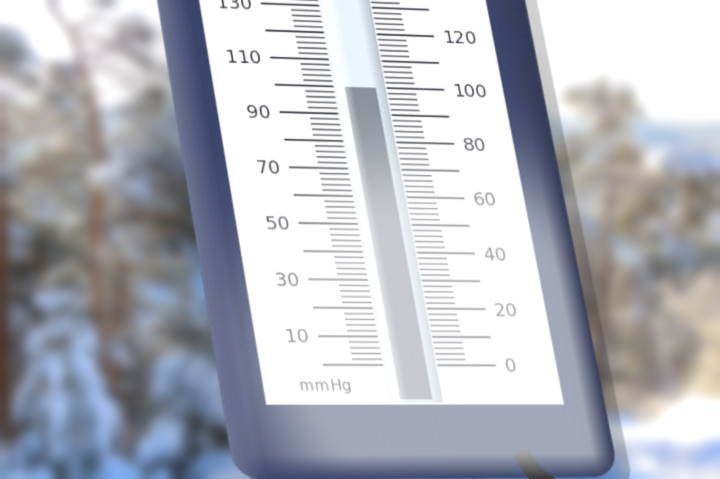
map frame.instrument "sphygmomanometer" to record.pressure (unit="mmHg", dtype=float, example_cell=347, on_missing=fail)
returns 100
